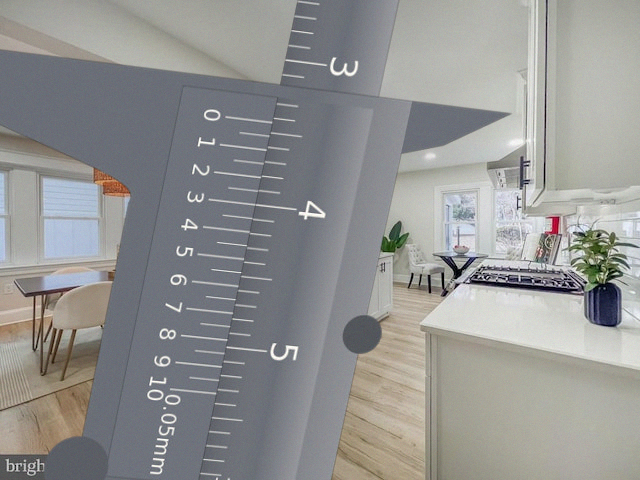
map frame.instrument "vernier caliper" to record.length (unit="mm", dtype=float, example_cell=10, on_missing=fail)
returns 34.3
